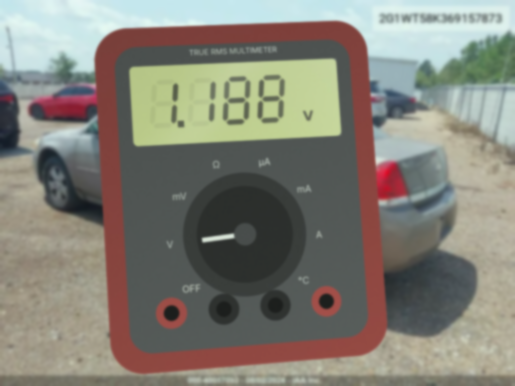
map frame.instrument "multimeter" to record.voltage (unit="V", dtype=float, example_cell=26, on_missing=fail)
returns 1.188
